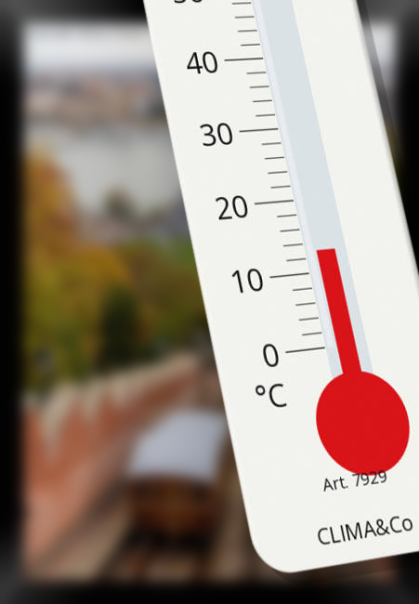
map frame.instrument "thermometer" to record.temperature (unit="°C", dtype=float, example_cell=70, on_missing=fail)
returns 13
